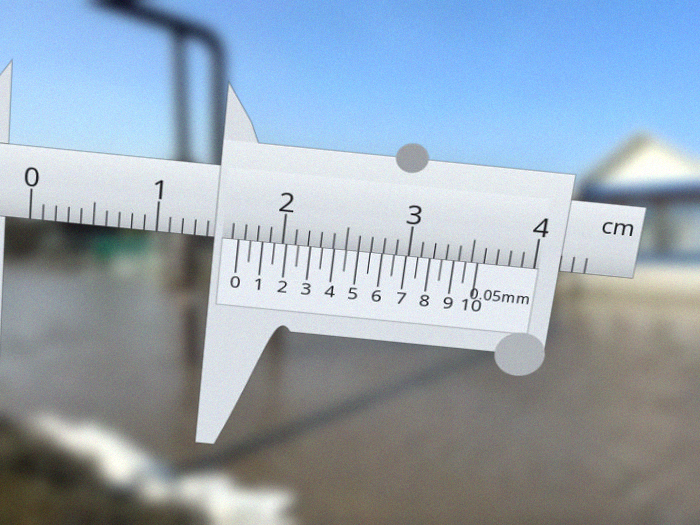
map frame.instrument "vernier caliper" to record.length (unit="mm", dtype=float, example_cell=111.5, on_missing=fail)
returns 16.5
